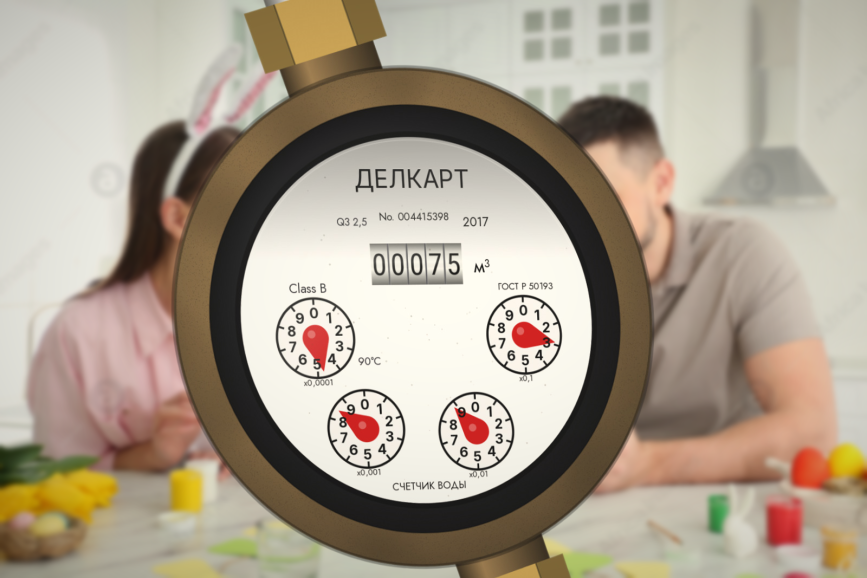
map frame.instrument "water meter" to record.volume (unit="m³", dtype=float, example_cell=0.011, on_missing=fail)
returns 75.2884
